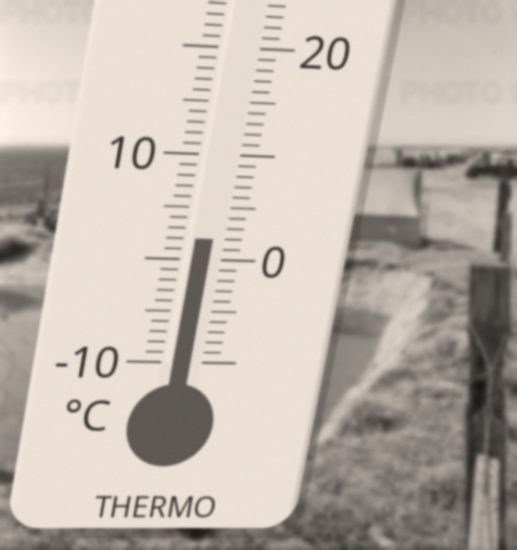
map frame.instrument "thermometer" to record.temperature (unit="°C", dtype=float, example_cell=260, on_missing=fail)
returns 2
